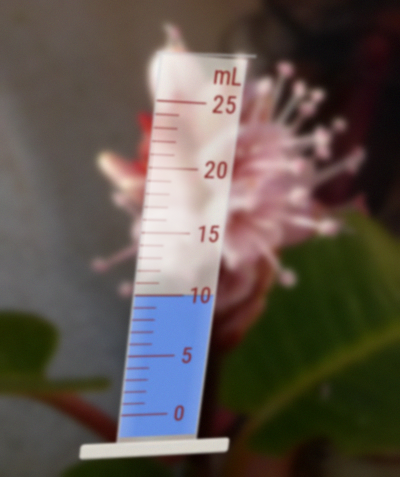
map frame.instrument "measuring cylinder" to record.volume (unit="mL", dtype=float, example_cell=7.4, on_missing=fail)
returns 10
